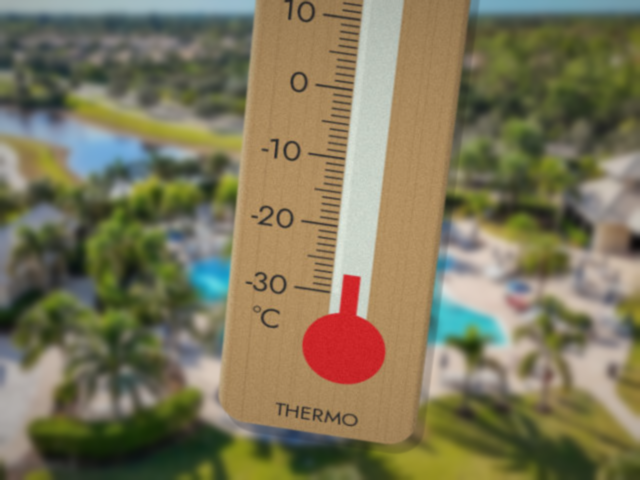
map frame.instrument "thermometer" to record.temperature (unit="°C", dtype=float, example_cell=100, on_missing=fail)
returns -27
